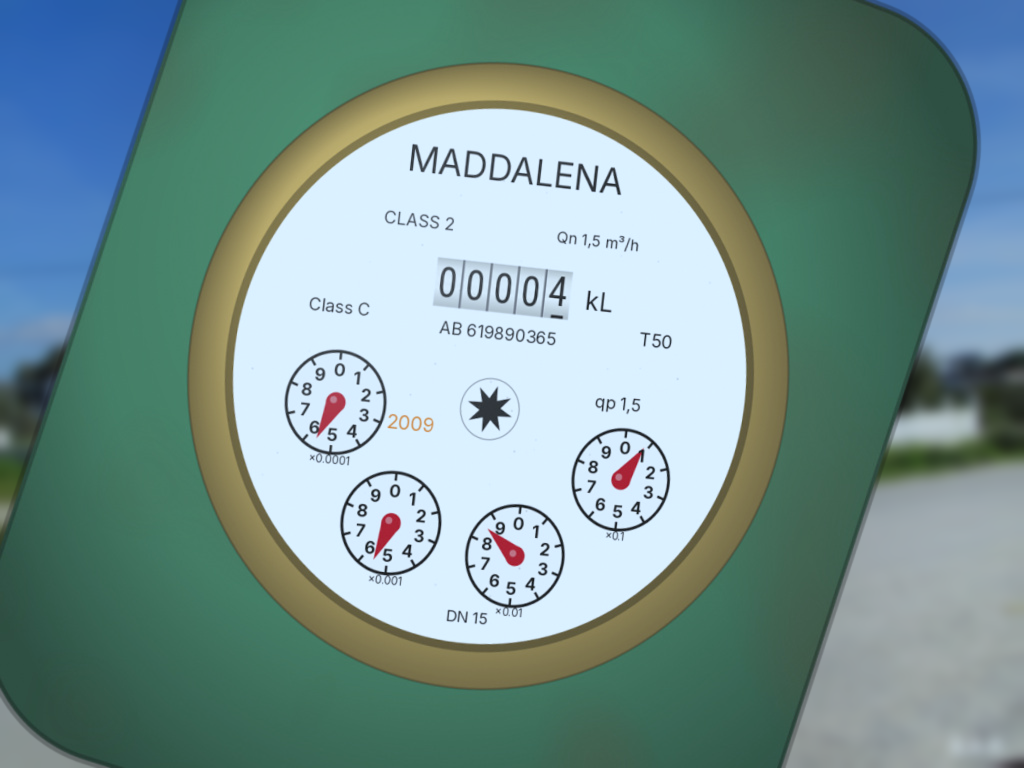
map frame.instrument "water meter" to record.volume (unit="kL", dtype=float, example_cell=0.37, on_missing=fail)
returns 4.0855
